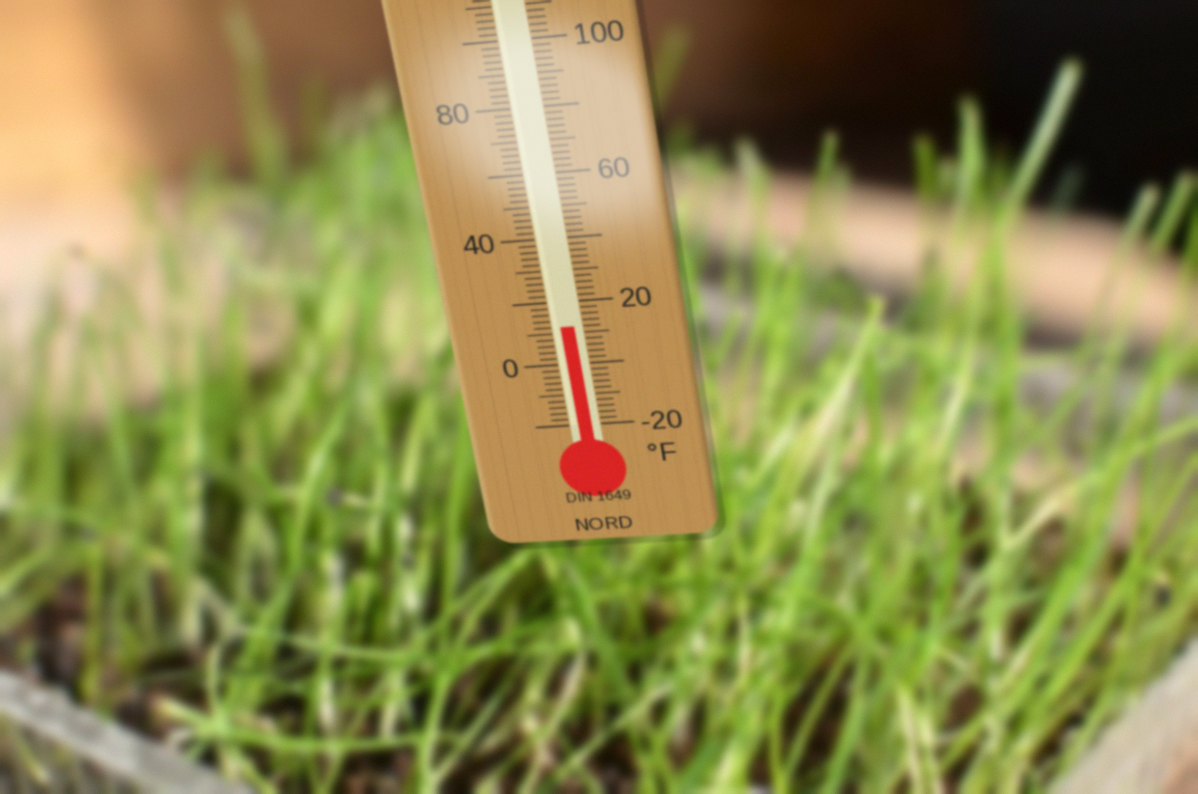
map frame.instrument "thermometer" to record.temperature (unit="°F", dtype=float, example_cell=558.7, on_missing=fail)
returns 12
